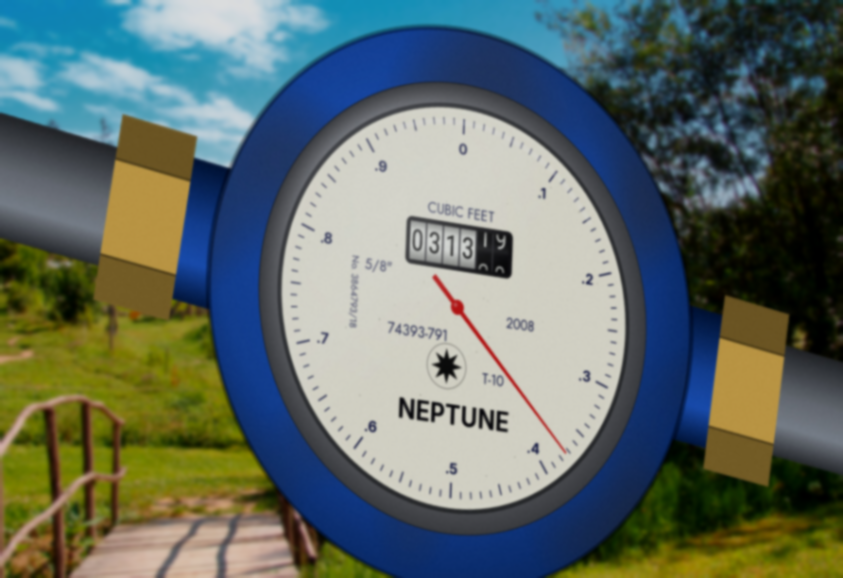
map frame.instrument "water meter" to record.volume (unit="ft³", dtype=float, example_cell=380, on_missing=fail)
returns 31319.37
